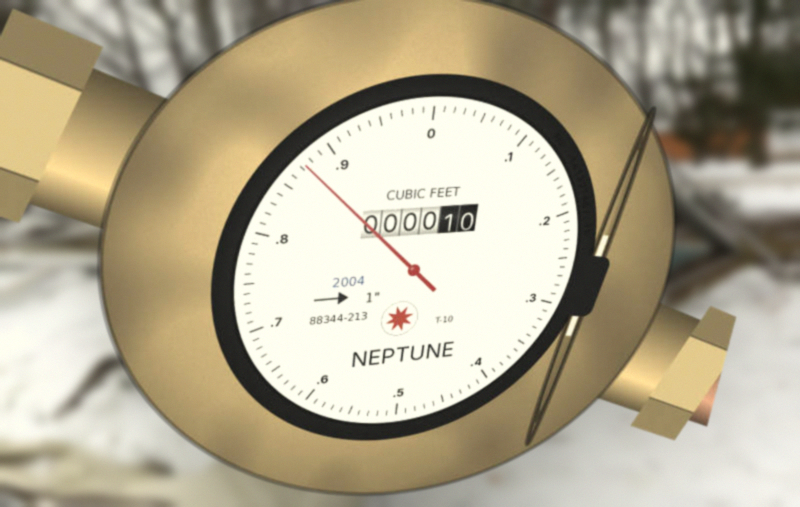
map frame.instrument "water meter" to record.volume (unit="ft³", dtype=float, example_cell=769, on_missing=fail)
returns 9.87
